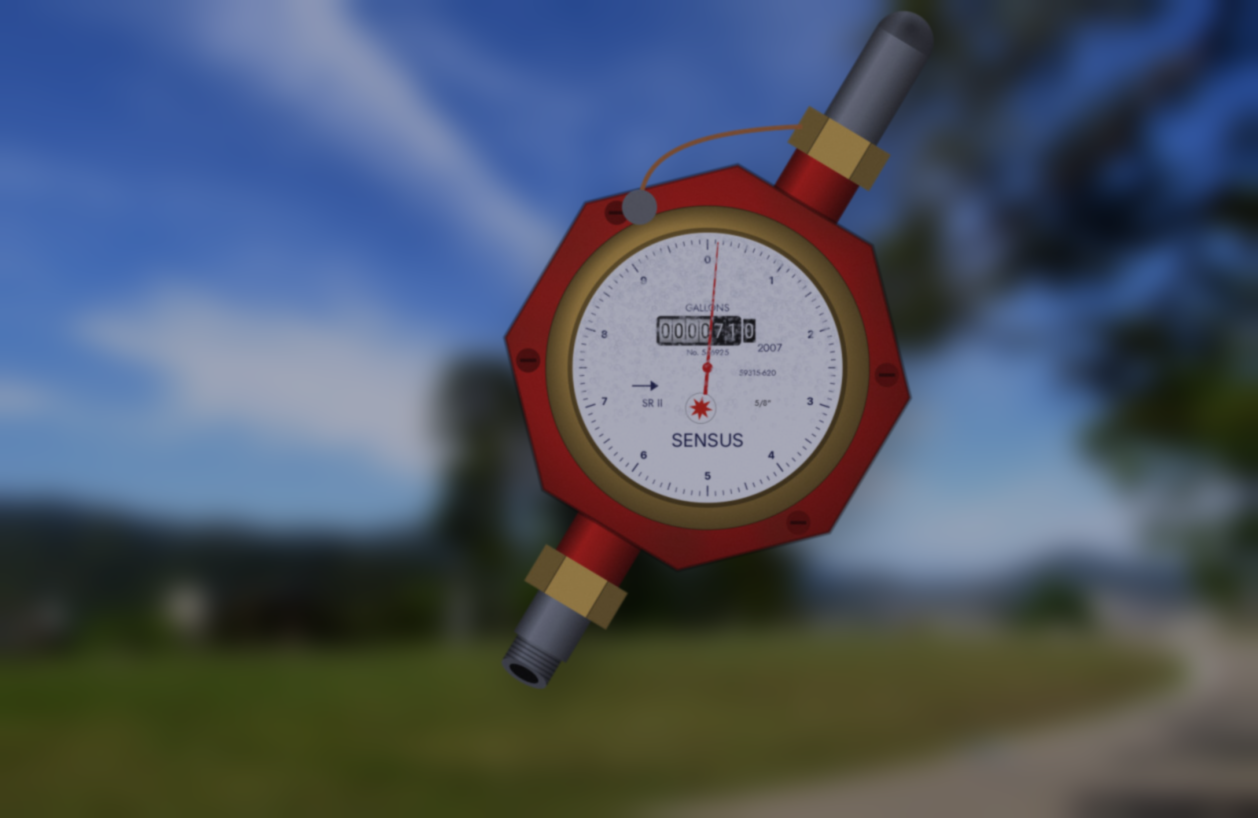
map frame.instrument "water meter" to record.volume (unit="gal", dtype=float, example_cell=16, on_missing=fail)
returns 710.1
